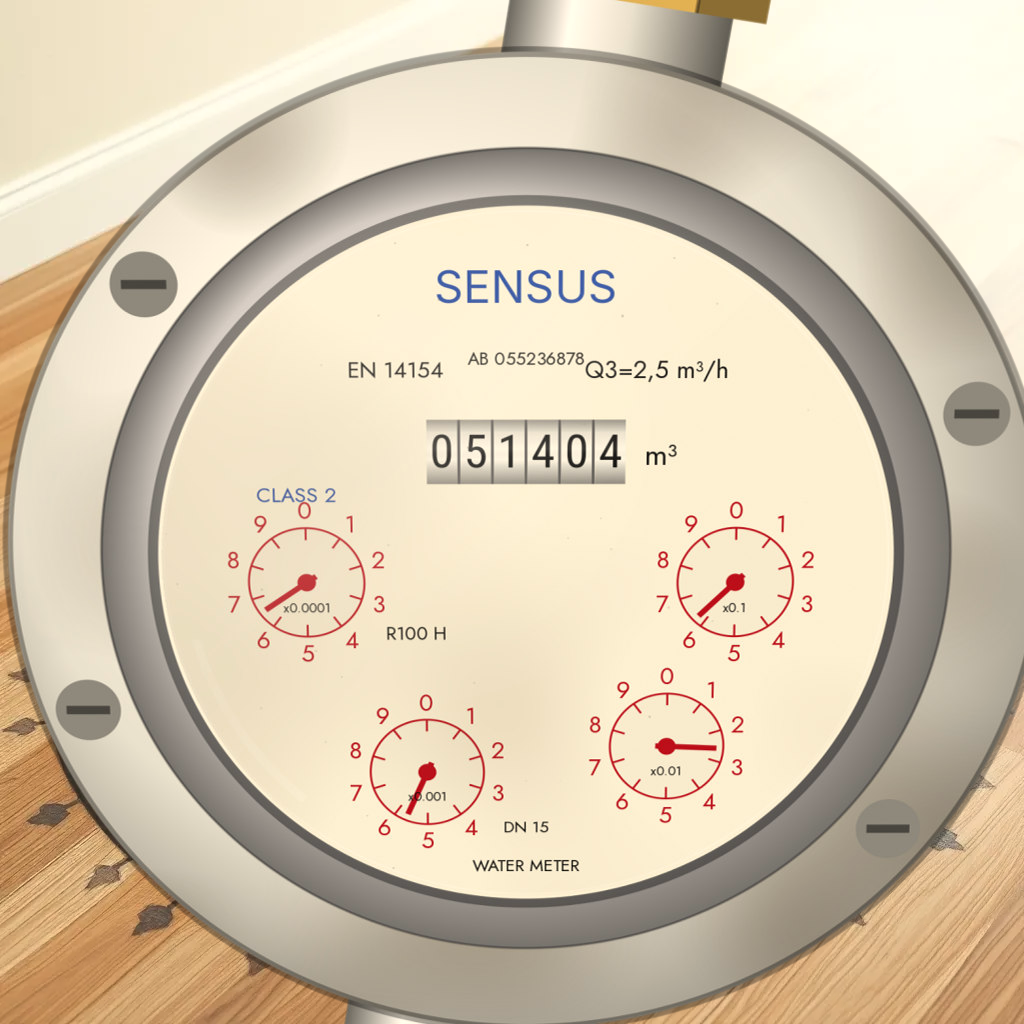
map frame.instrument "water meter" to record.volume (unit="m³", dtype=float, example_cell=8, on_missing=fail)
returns 51404.6256
